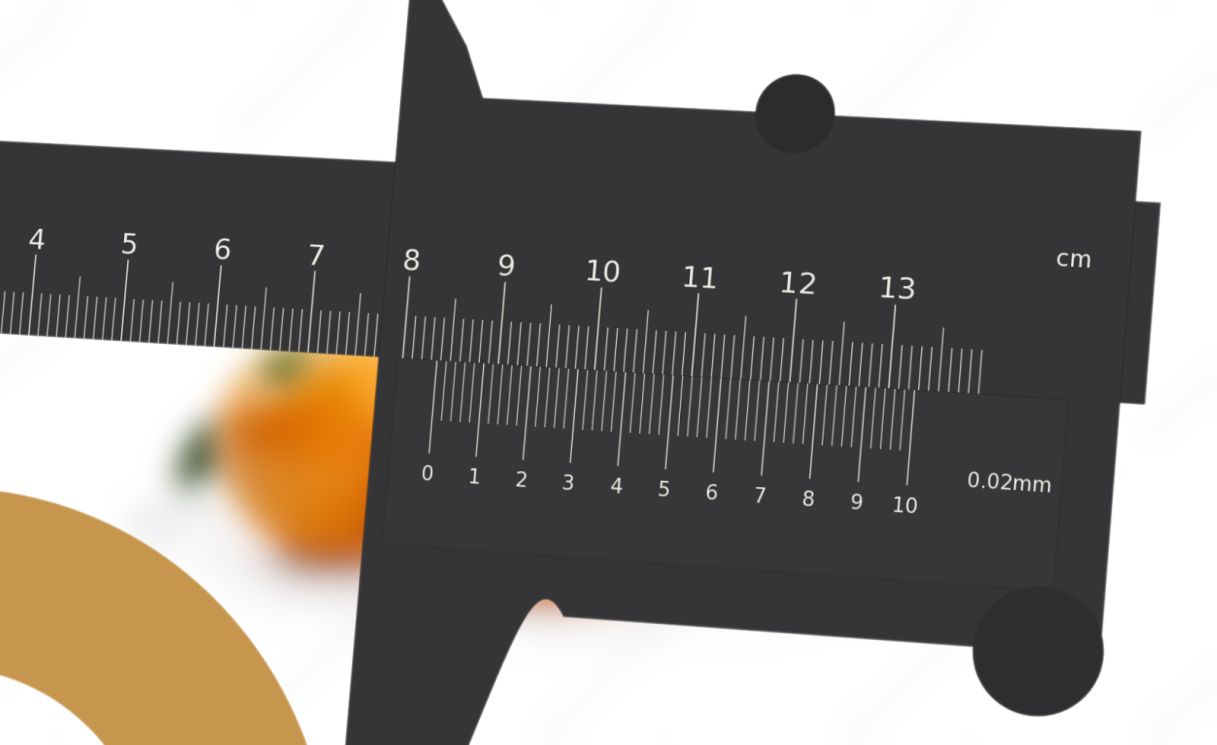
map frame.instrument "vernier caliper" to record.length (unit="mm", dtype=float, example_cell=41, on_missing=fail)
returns 83.6
